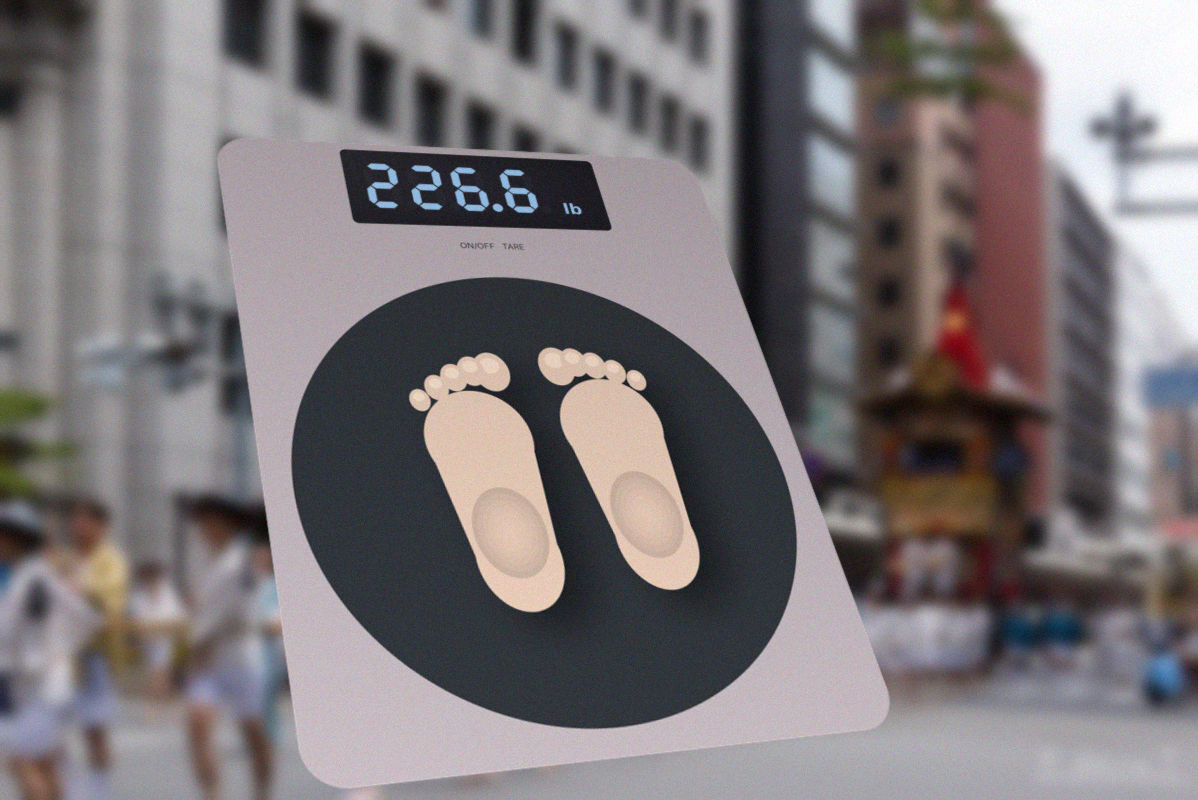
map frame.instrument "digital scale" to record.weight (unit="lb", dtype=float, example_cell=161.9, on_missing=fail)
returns 226.6
